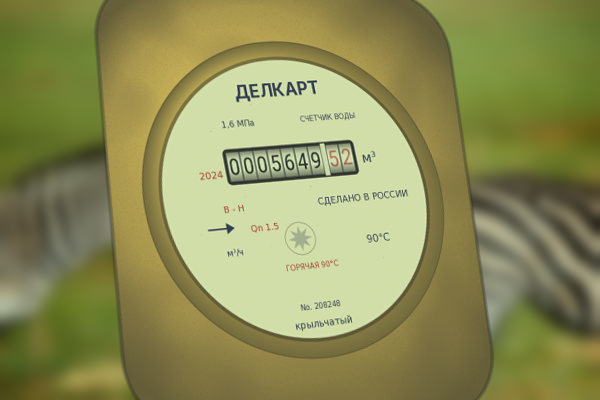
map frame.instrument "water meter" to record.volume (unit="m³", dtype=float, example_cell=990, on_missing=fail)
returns 5649.52
